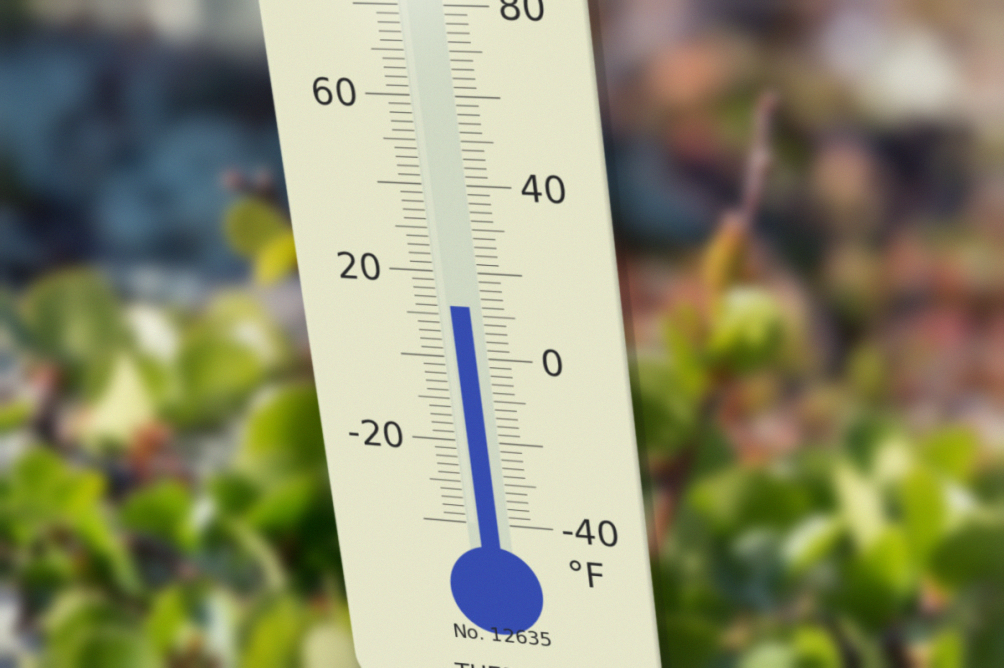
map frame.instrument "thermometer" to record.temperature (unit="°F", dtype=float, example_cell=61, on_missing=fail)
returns 12
